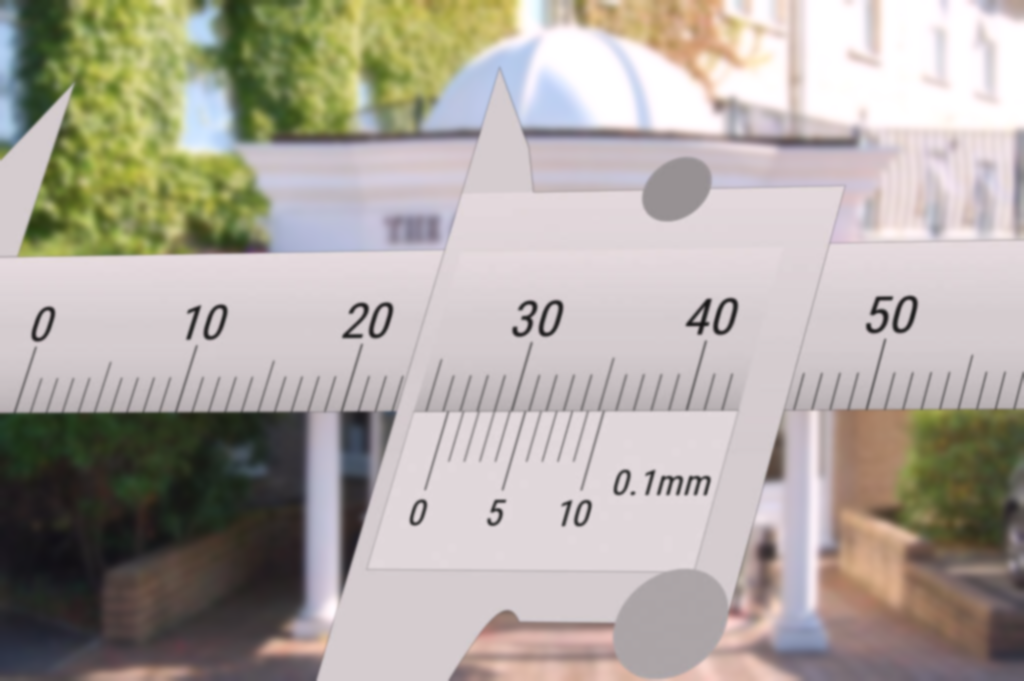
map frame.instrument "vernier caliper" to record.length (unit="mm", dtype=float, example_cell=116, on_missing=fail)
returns 26.3
